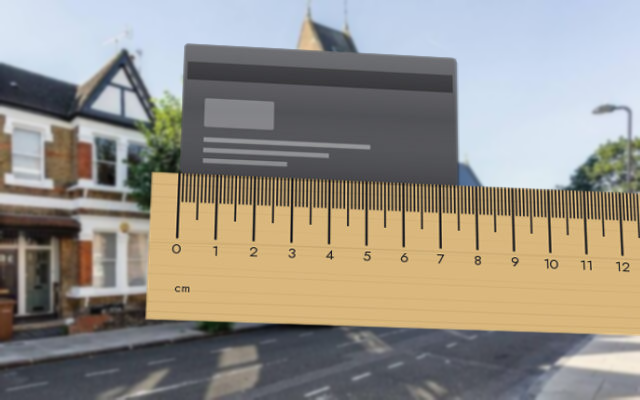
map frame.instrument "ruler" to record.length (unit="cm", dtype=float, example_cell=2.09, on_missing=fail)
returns 7.5
